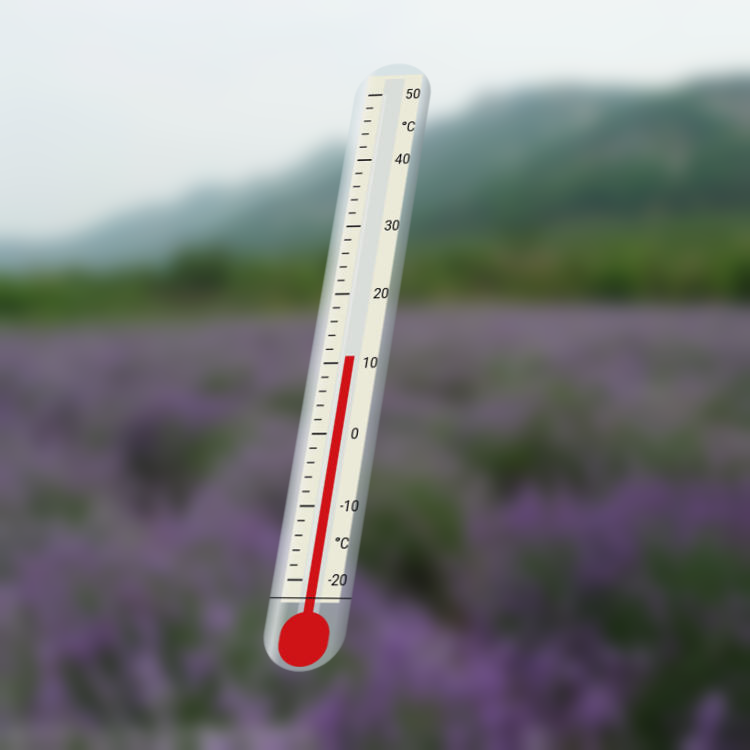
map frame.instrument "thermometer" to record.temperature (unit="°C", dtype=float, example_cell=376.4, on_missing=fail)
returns 11
